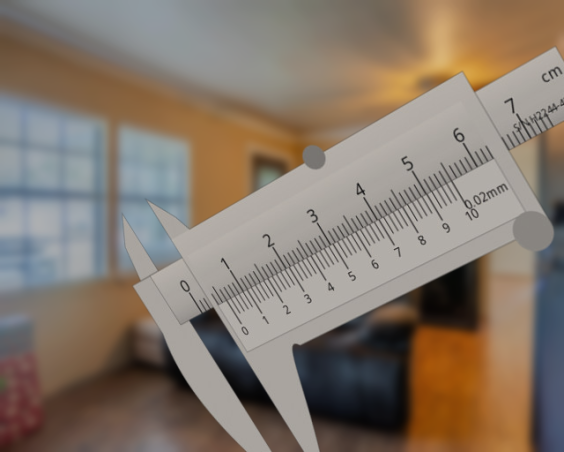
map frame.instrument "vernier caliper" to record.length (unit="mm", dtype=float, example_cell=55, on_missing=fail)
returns 6.0
